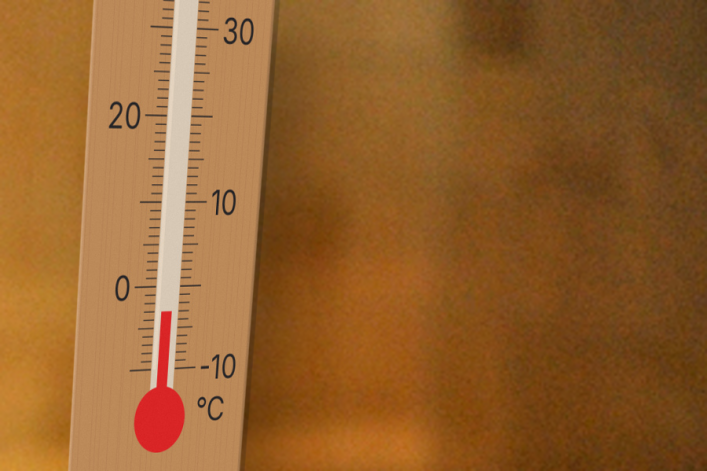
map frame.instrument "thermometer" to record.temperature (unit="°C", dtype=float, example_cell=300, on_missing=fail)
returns -3
